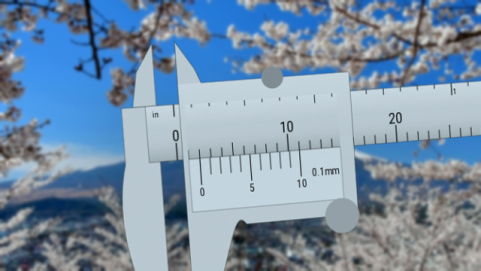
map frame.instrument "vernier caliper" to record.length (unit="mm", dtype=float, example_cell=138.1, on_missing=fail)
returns 2.0
